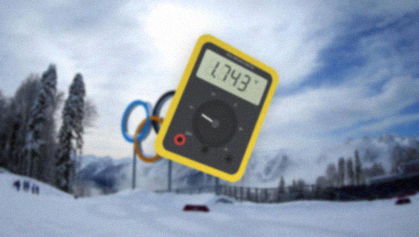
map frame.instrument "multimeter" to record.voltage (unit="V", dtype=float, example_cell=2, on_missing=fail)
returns 1.743
